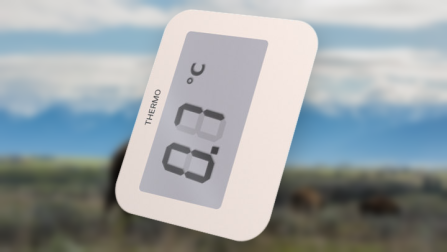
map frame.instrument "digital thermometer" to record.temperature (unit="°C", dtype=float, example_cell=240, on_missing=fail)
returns 0.7
